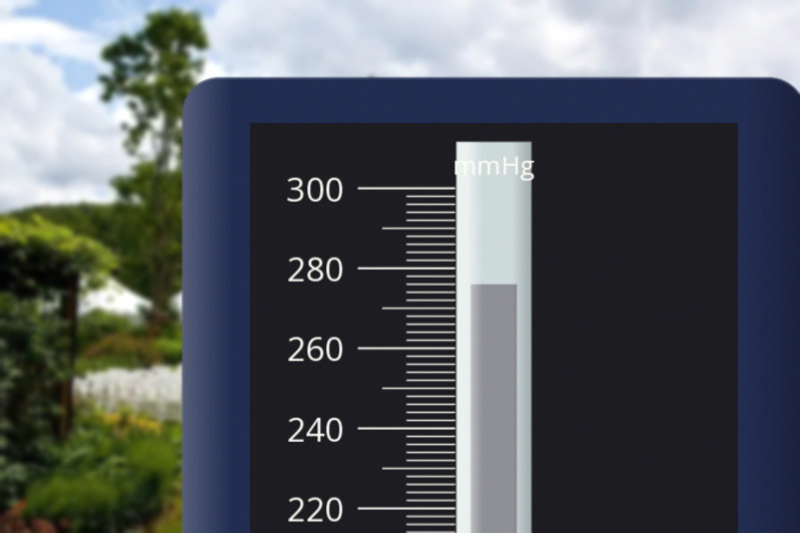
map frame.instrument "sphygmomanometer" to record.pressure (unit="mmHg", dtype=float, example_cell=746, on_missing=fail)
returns 276
